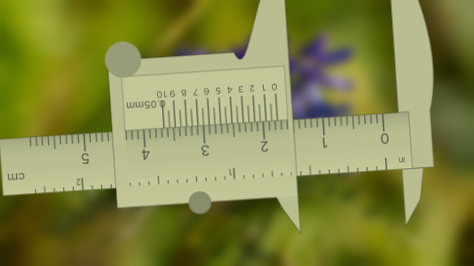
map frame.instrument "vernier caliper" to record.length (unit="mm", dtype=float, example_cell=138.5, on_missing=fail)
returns 17.6
